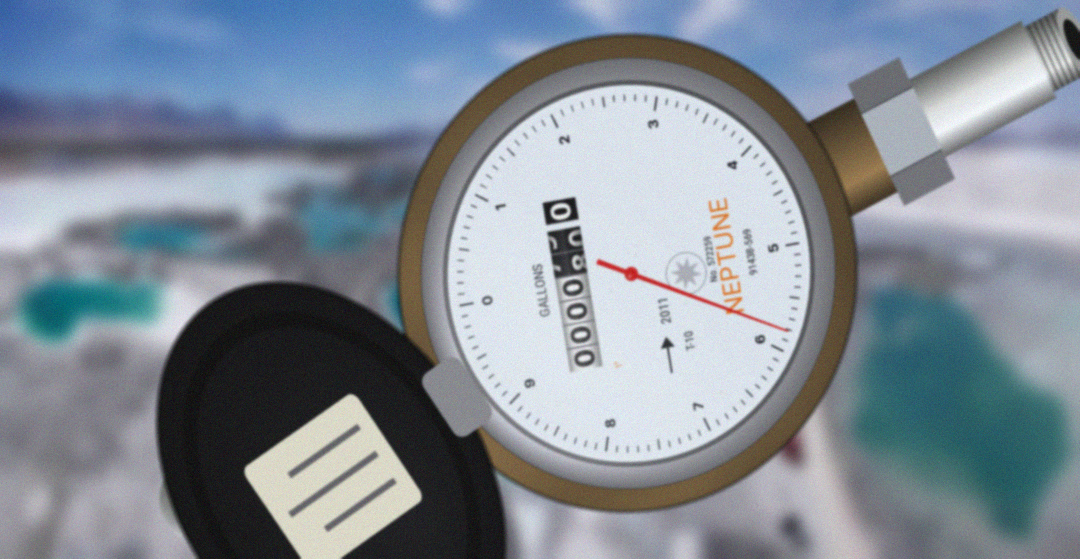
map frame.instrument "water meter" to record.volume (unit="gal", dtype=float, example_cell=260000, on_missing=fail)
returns 795.8
